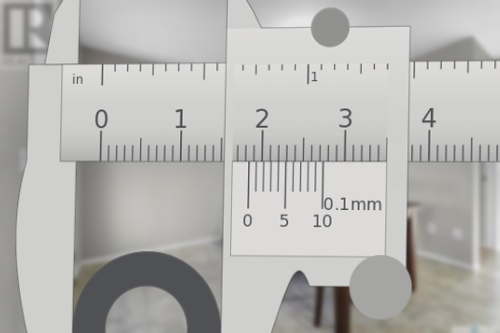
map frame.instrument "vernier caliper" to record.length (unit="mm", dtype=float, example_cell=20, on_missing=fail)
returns 18.4
